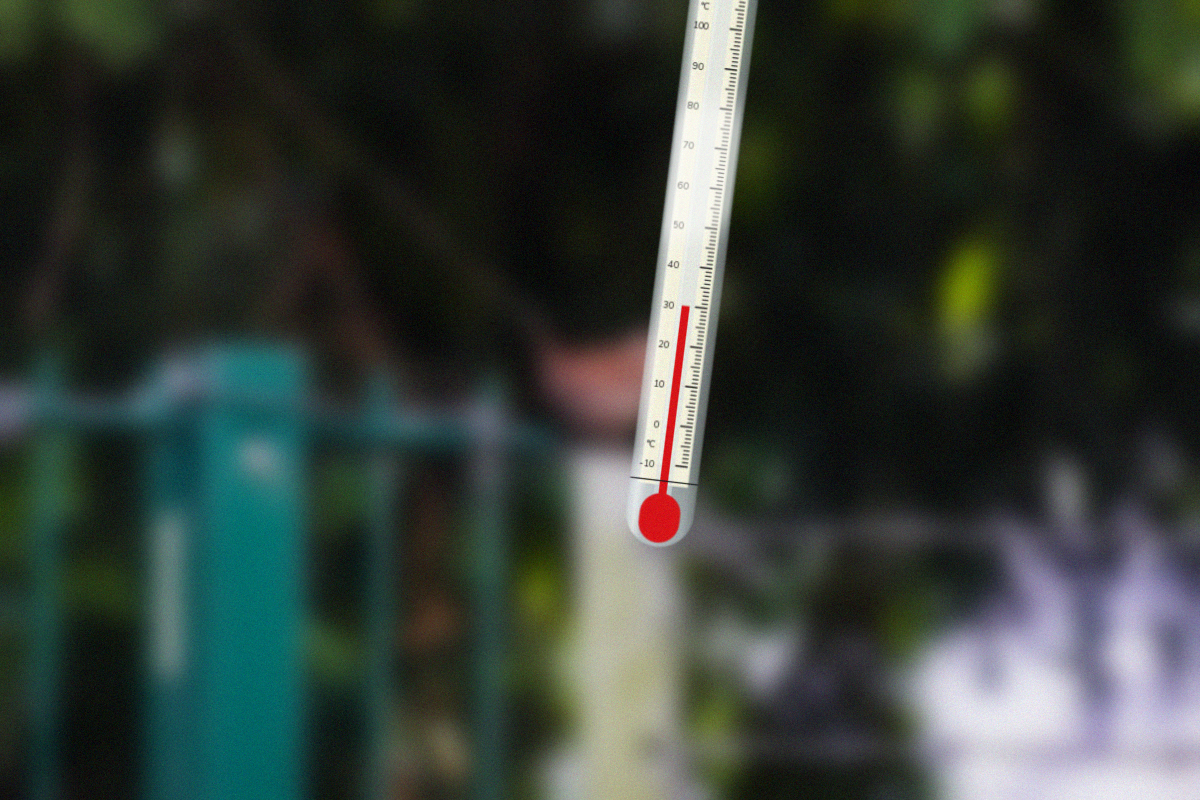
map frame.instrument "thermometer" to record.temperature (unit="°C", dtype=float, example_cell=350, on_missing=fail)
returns 30
